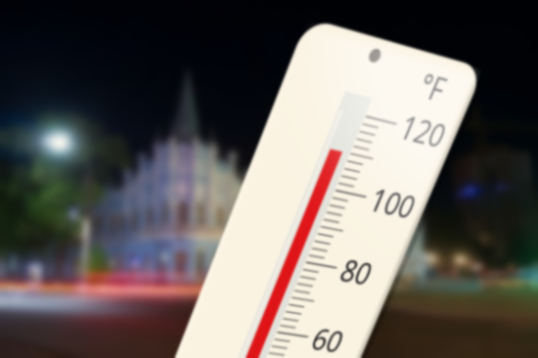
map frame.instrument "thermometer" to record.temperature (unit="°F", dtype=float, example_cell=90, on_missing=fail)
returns 110
